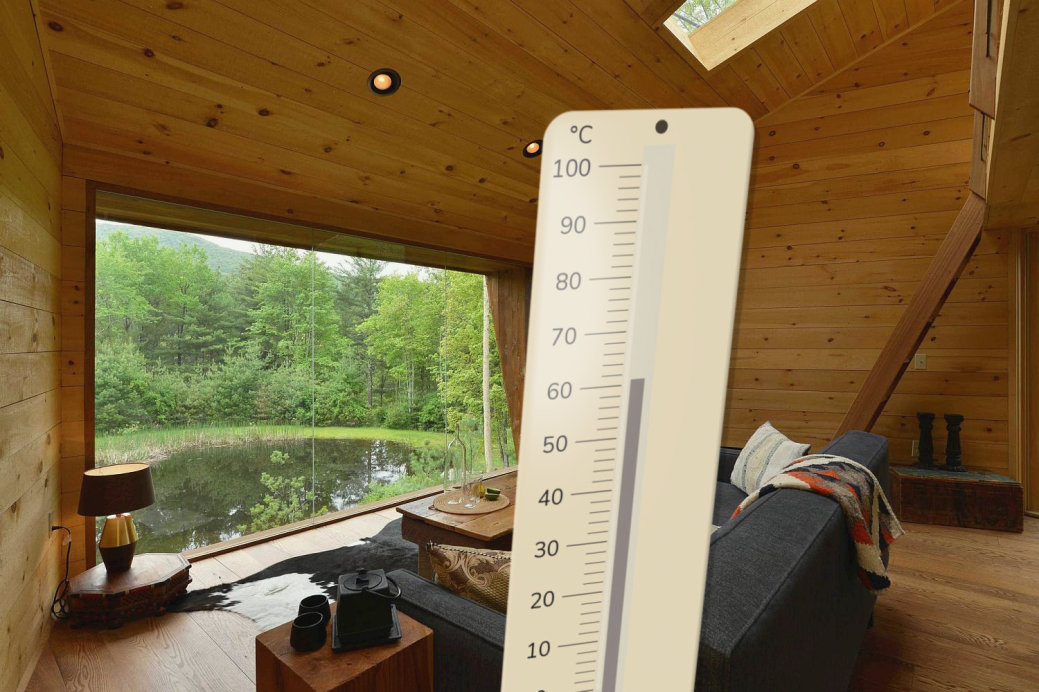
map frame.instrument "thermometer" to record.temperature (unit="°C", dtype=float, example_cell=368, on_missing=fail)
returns 61
